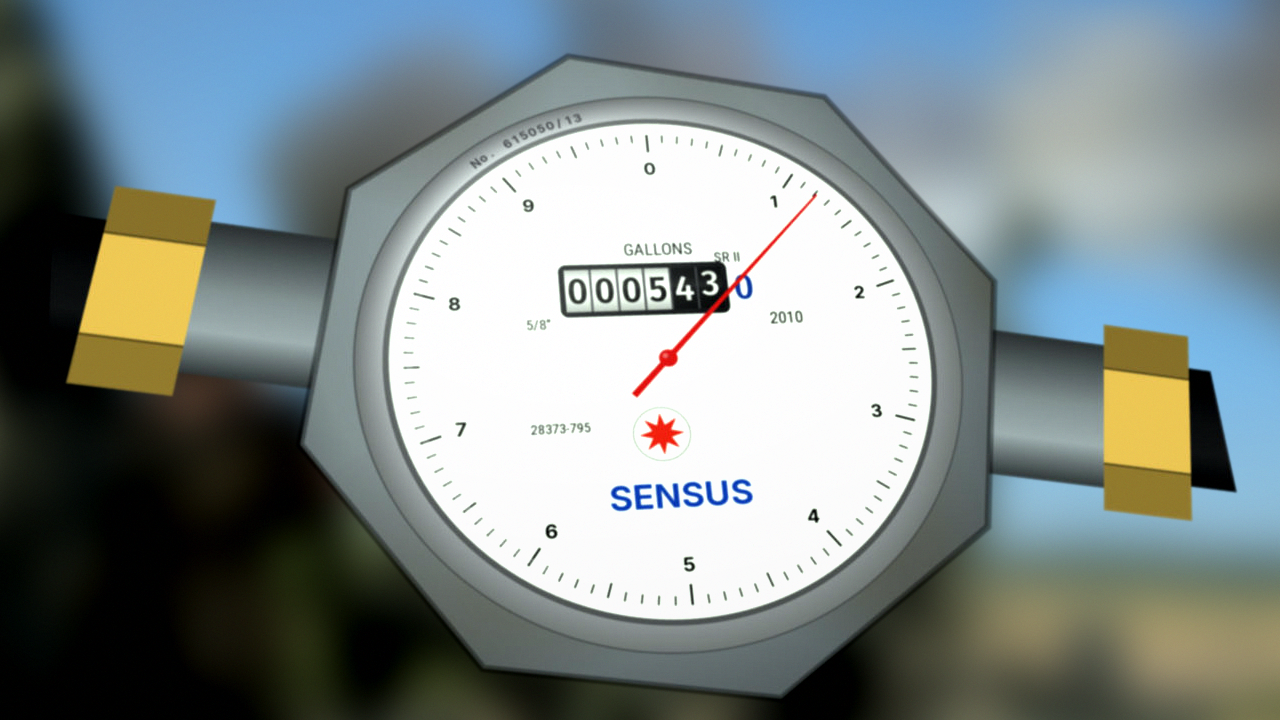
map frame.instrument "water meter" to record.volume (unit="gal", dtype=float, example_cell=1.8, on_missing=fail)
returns 5431.2
